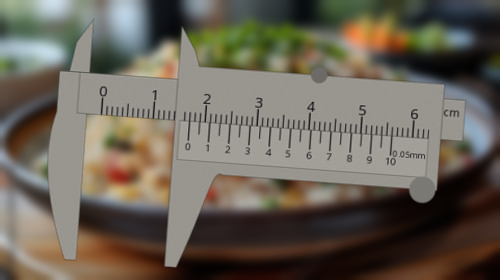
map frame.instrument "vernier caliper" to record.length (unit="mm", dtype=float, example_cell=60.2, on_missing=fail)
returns 17.0
